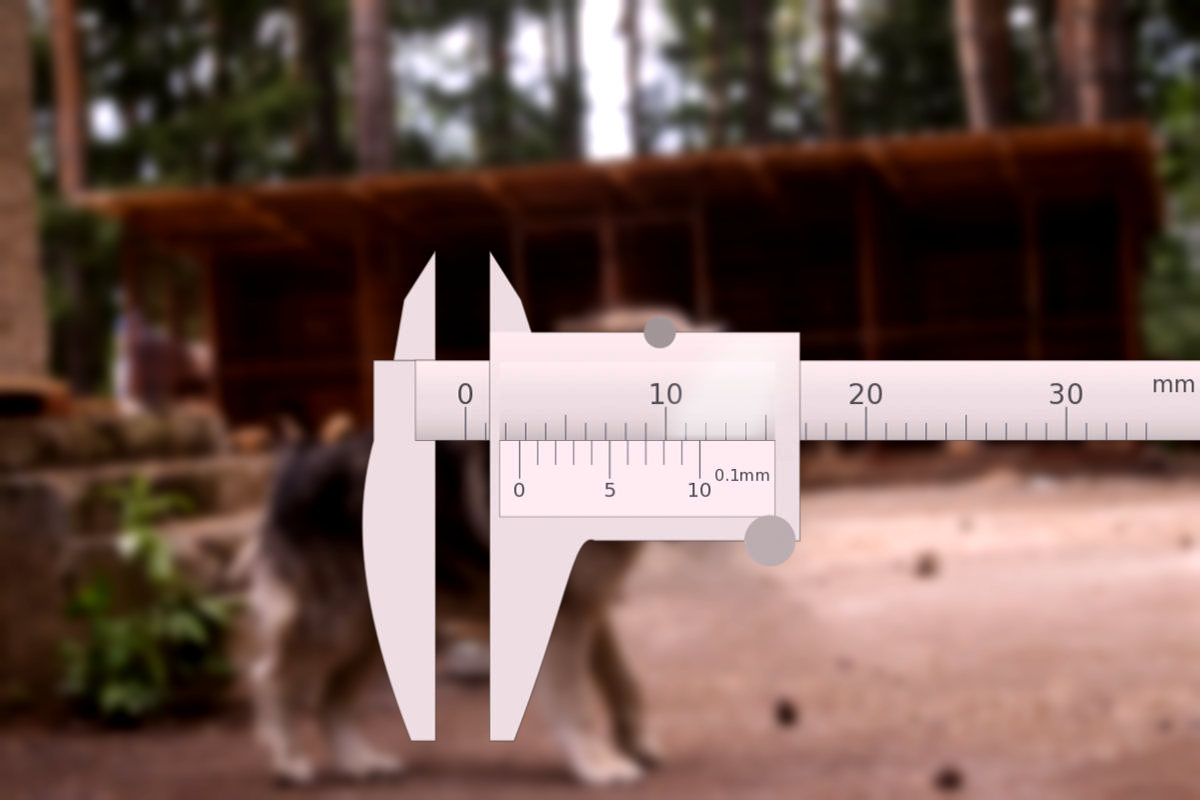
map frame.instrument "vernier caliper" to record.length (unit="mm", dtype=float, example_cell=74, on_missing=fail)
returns 2.7
